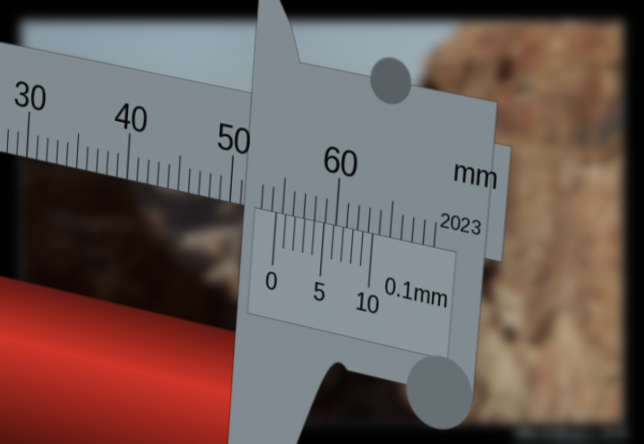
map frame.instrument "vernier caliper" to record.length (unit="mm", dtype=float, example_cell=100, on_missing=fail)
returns 54.4
